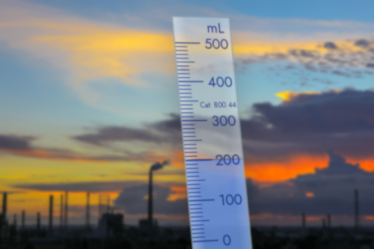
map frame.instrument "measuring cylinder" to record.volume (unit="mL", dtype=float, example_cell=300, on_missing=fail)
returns 200
